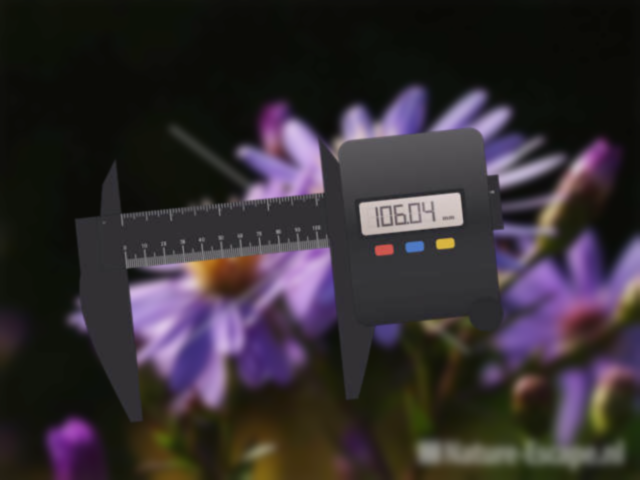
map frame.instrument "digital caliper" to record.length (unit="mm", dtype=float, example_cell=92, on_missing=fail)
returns 106.04
